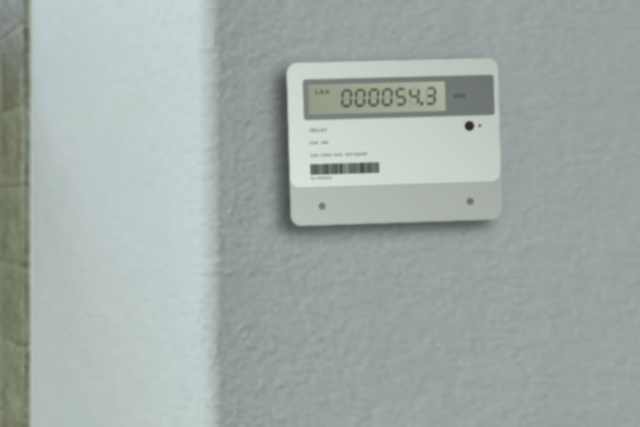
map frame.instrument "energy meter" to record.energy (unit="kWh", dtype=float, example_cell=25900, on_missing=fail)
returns 54.3
